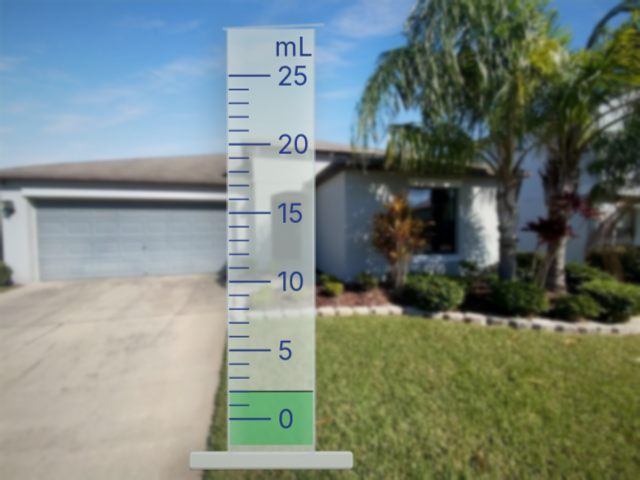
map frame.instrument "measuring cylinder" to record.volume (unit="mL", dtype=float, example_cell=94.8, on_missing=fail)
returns 2
